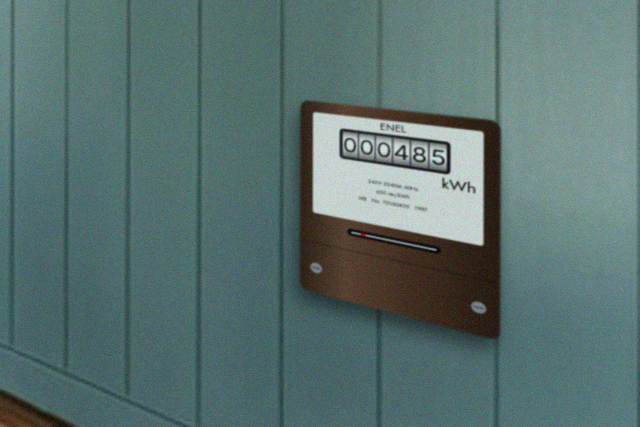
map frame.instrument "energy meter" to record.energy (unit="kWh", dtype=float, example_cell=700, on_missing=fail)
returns 485
